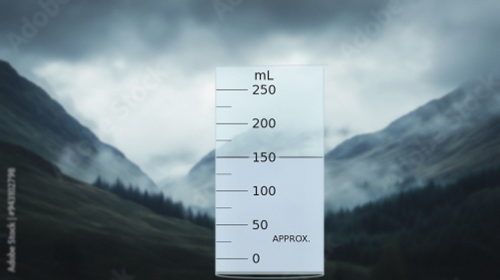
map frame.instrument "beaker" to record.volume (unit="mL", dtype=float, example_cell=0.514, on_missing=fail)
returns 150
